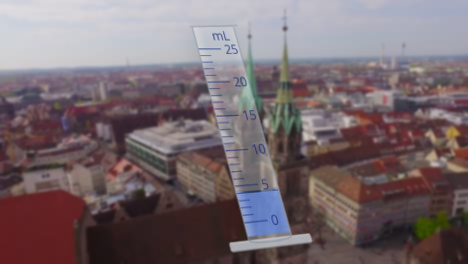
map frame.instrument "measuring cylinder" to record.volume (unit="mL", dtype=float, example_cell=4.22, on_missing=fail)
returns 4
